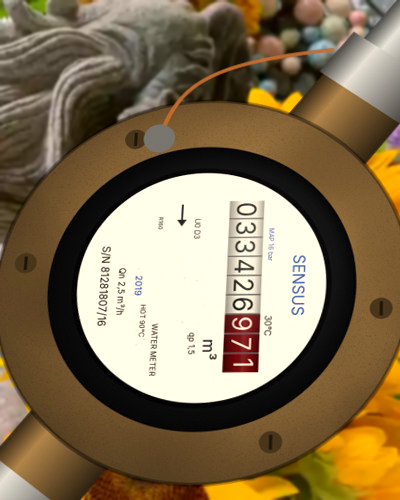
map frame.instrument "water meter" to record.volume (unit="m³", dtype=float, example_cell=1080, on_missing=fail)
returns 33426.971
